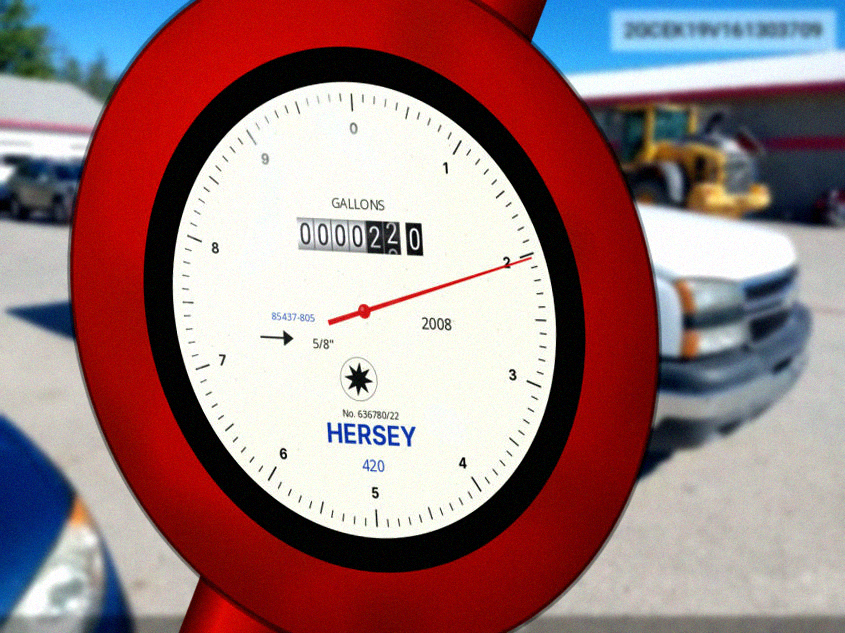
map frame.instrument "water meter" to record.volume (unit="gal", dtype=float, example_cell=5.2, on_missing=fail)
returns 222.0
